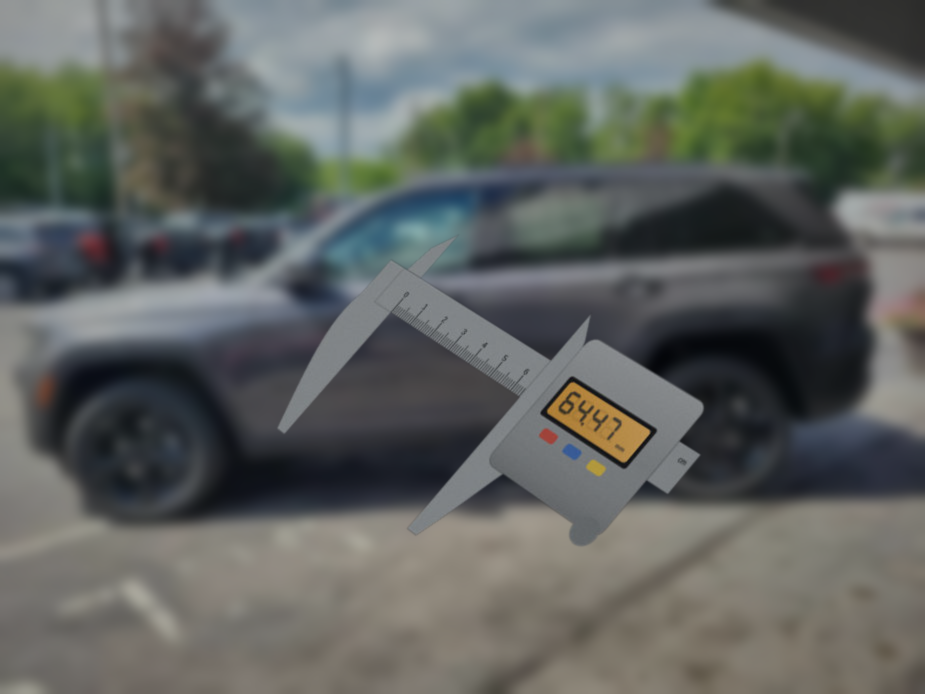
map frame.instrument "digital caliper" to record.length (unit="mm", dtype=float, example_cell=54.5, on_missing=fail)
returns 64.47
